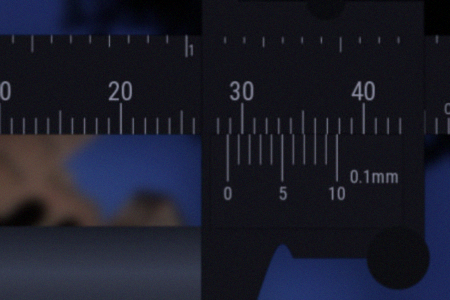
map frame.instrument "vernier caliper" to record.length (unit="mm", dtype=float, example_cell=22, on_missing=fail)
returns 28.8
